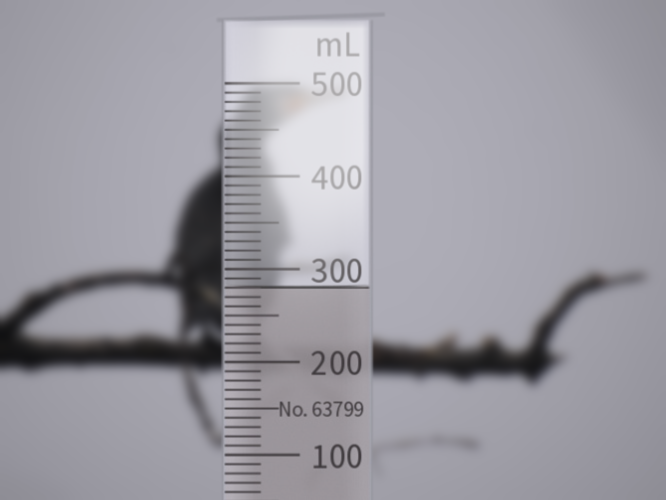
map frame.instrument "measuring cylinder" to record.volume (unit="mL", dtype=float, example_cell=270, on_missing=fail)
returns 280
